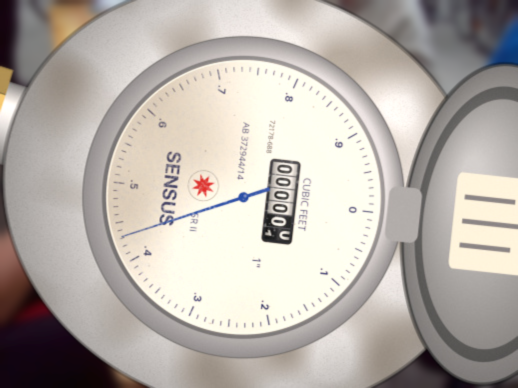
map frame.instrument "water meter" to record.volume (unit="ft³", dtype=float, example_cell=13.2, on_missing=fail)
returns 0.43
